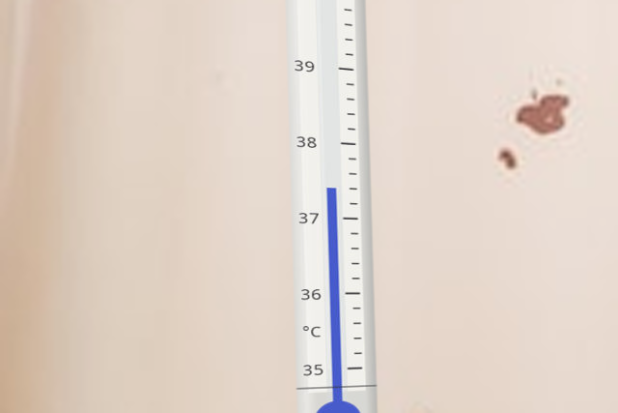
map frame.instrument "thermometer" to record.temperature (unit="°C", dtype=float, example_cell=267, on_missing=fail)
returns 37.4
